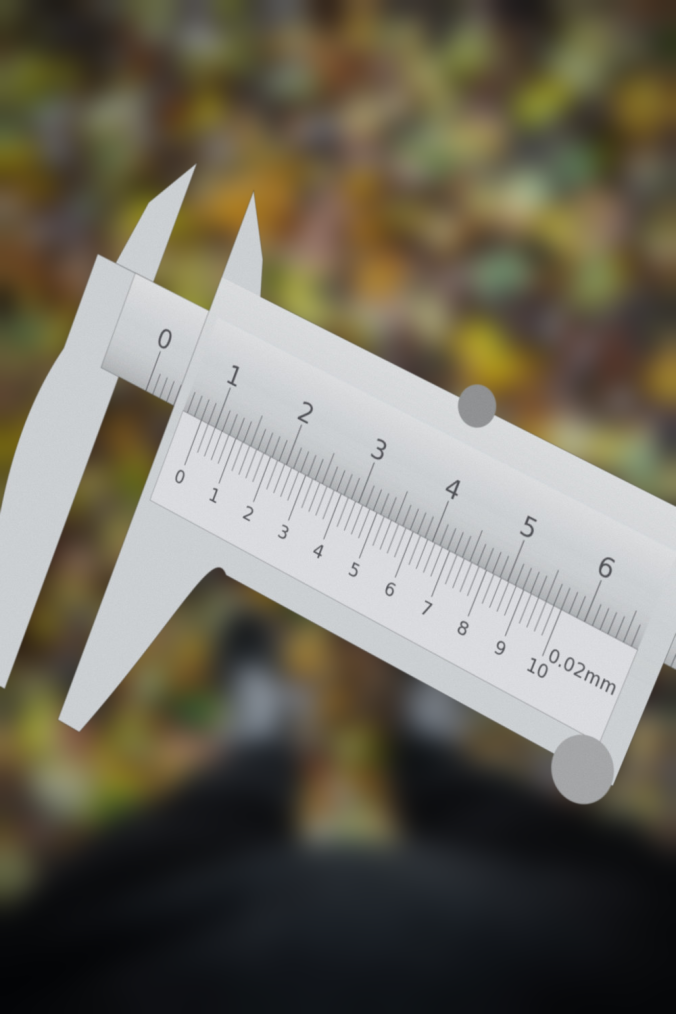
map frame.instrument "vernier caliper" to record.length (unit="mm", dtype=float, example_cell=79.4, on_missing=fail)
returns 8.0
